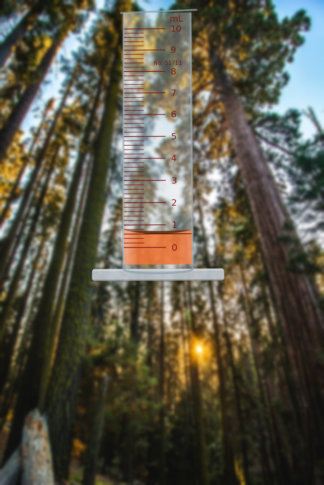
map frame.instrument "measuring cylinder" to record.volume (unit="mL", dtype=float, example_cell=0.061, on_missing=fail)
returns 0.6
